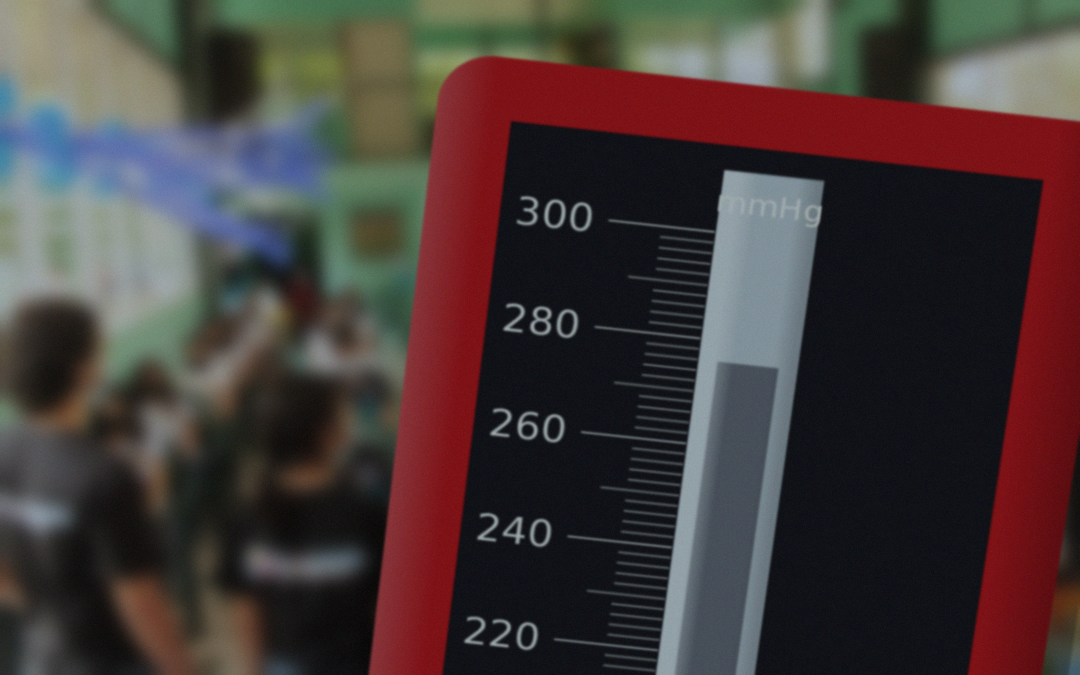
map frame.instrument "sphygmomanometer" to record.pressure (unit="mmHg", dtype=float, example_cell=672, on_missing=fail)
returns 276
